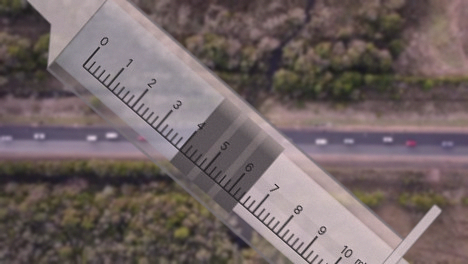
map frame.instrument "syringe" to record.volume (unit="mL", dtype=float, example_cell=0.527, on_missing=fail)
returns 4
